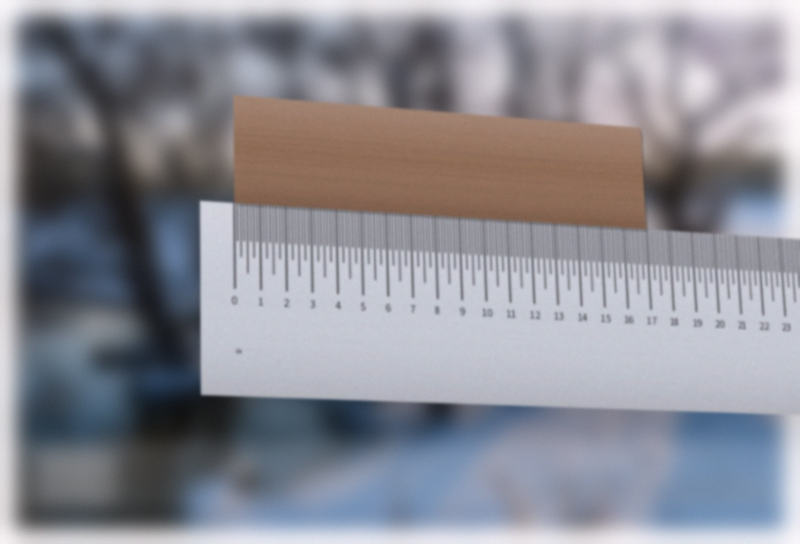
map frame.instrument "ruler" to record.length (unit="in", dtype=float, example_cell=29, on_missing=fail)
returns 17
